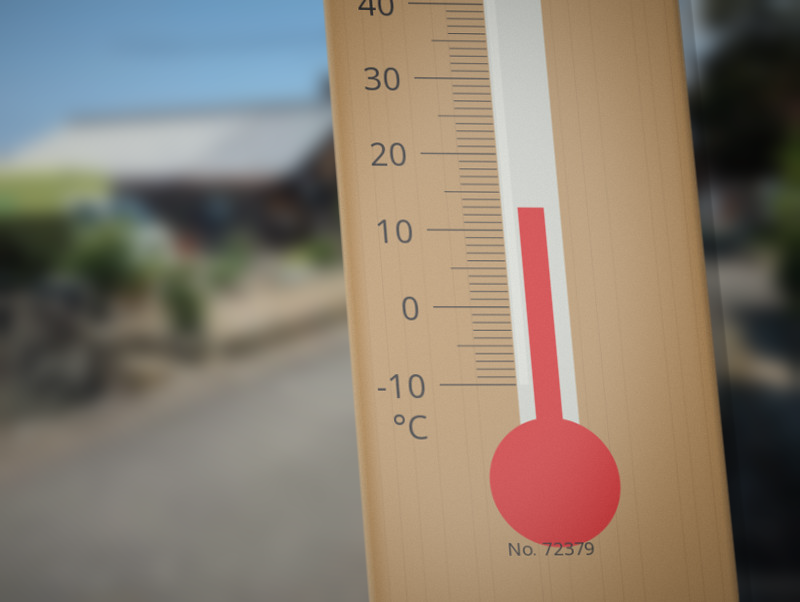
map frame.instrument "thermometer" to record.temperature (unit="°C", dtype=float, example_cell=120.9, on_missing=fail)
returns 13
